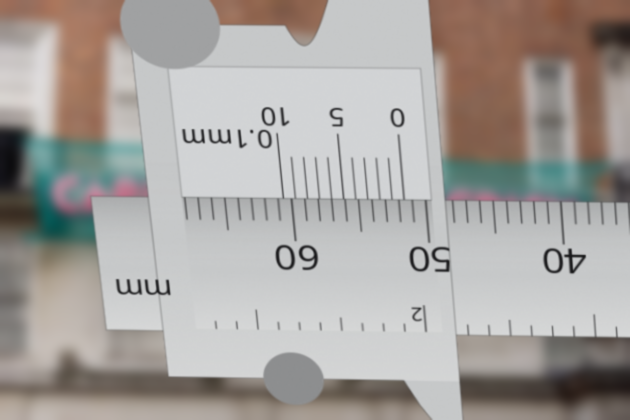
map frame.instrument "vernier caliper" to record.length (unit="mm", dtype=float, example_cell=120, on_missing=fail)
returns 51.6
